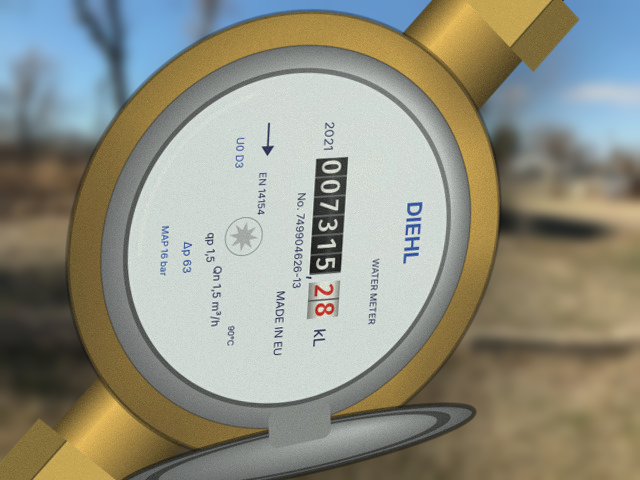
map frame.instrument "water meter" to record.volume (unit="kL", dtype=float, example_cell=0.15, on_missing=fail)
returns 7315.28
